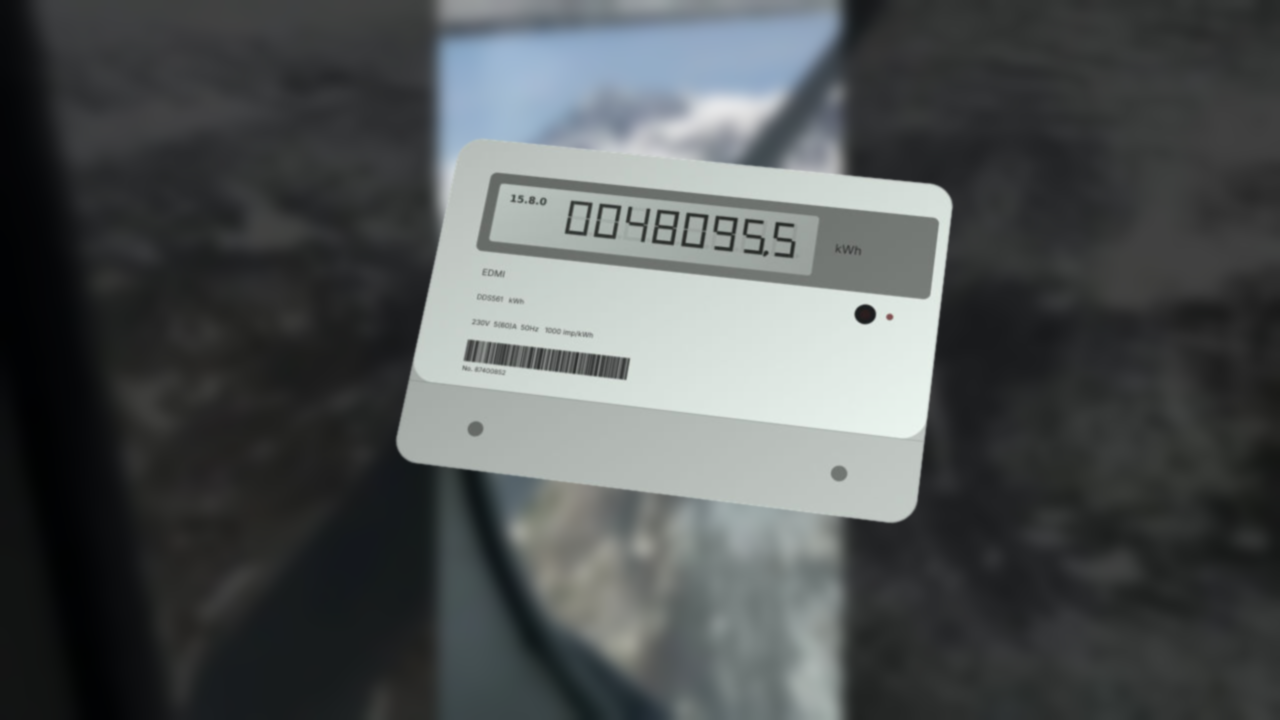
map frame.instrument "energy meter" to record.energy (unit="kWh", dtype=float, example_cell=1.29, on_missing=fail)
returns 48095.5
